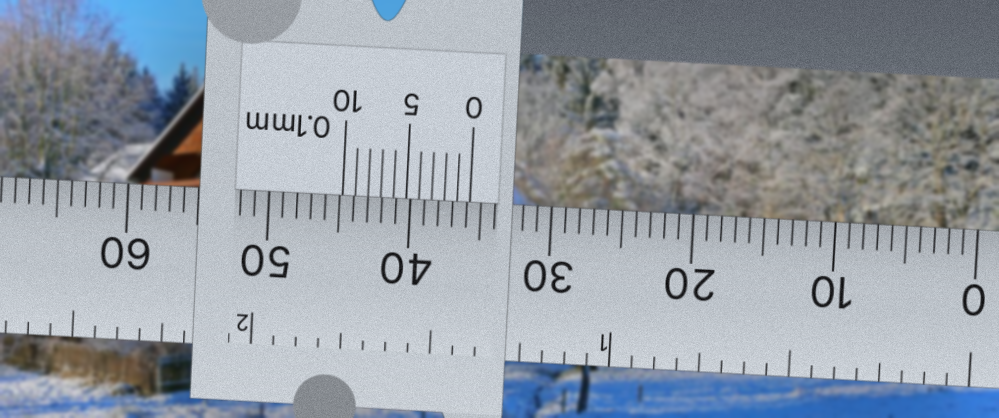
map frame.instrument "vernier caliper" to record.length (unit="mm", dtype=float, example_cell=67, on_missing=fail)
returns 35.8
